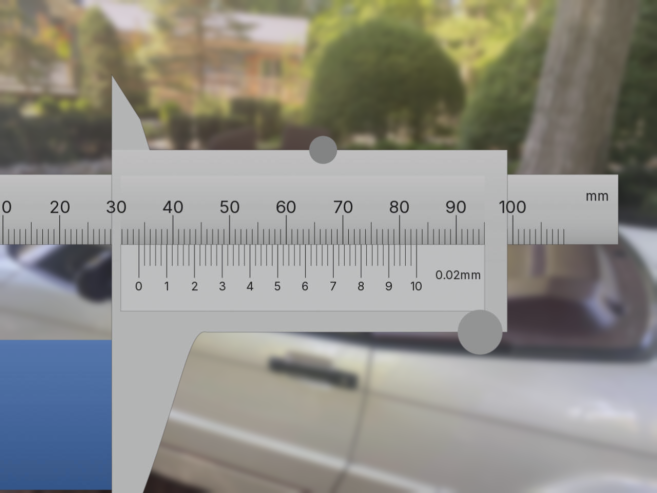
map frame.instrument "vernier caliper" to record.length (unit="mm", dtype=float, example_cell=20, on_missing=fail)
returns 34.0
